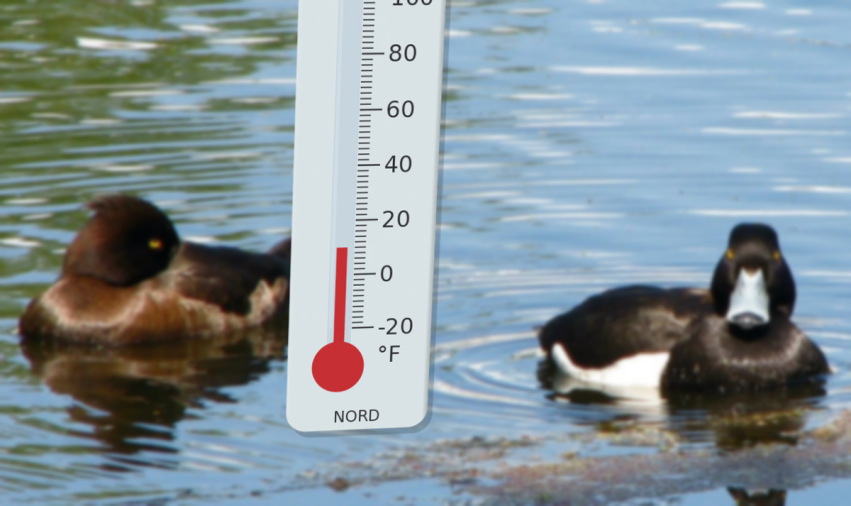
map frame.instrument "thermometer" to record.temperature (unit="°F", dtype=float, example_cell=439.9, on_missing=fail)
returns 10
